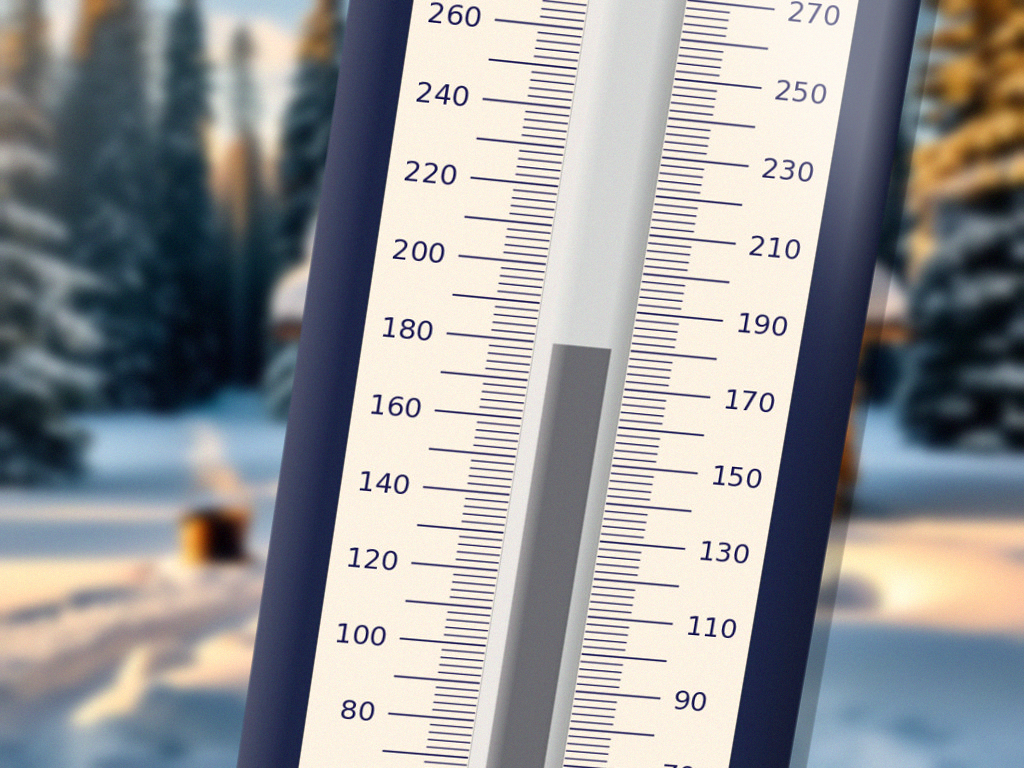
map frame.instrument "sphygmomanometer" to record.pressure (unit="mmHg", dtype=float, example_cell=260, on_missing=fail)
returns 180
